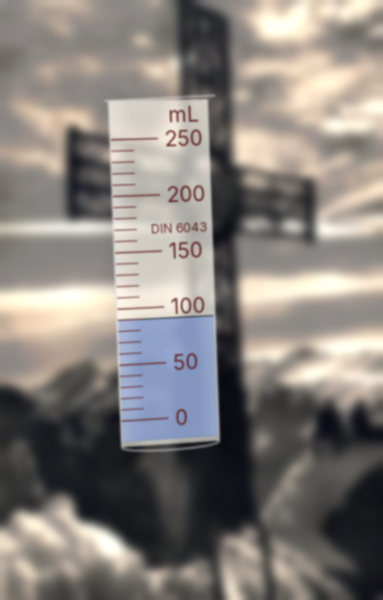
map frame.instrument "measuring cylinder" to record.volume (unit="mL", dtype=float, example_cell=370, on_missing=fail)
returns 90
